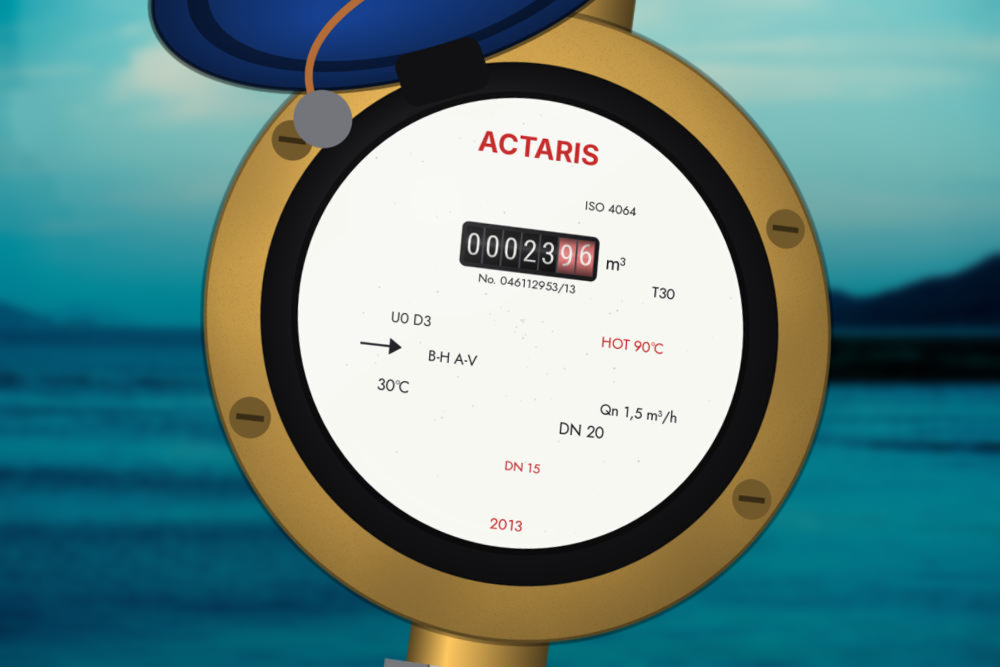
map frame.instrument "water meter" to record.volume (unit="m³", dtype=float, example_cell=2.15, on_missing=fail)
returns 23.96
